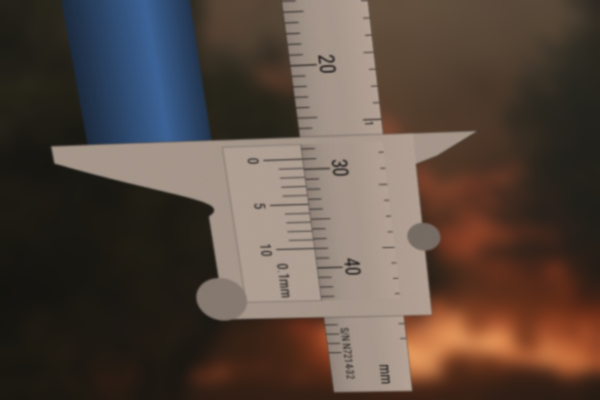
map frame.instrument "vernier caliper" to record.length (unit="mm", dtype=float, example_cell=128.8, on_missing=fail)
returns 29.0
